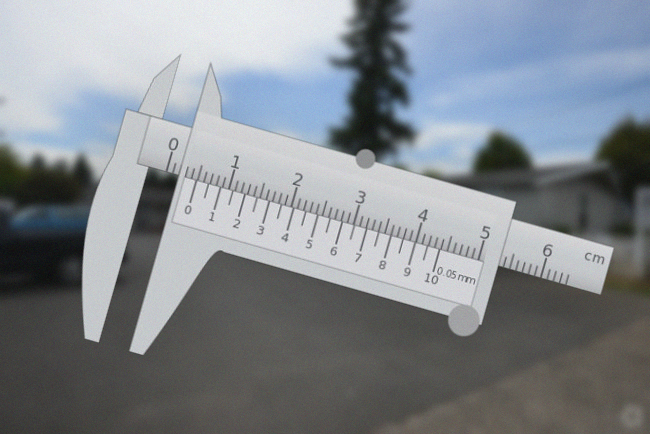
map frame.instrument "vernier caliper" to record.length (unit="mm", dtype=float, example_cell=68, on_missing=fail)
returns 4.8
